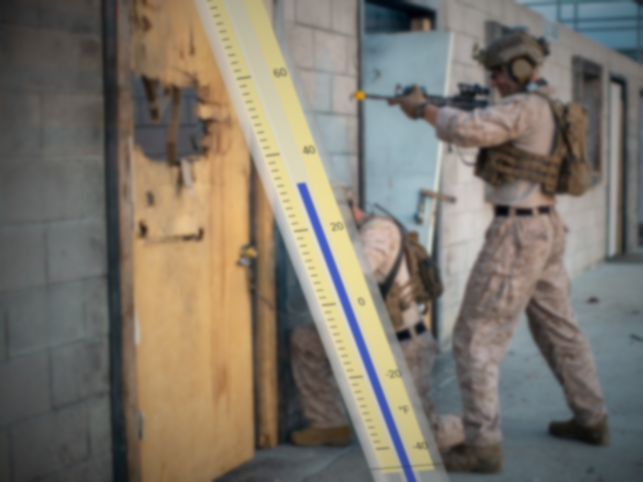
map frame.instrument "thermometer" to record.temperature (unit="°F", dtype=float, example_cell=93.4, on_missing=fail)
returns 32
